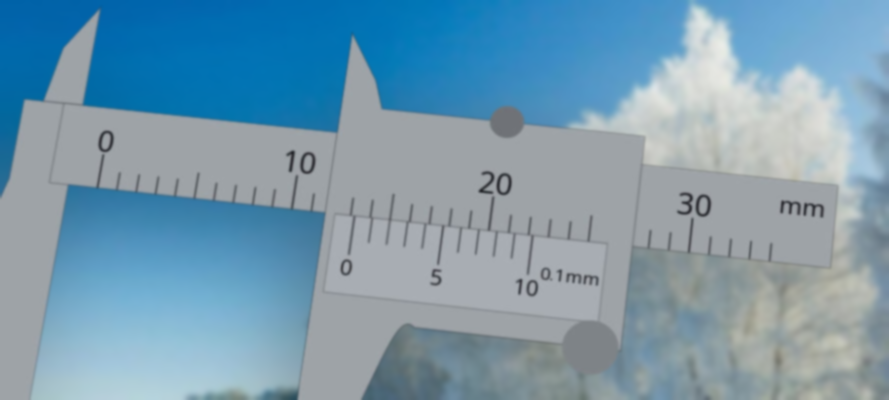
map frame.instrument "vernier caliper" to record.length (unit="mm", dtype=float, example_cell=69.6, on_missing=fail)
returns 13.2
